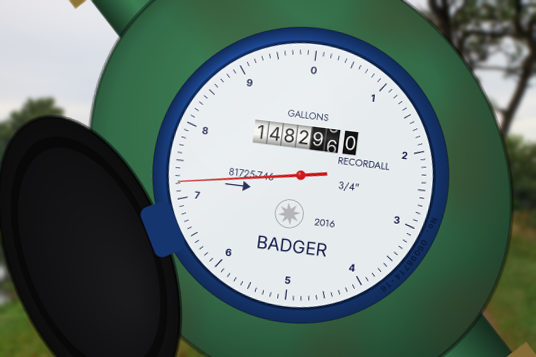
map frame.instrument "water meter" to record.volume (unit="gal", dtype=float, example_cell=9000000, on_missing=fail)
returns 1482957.2
